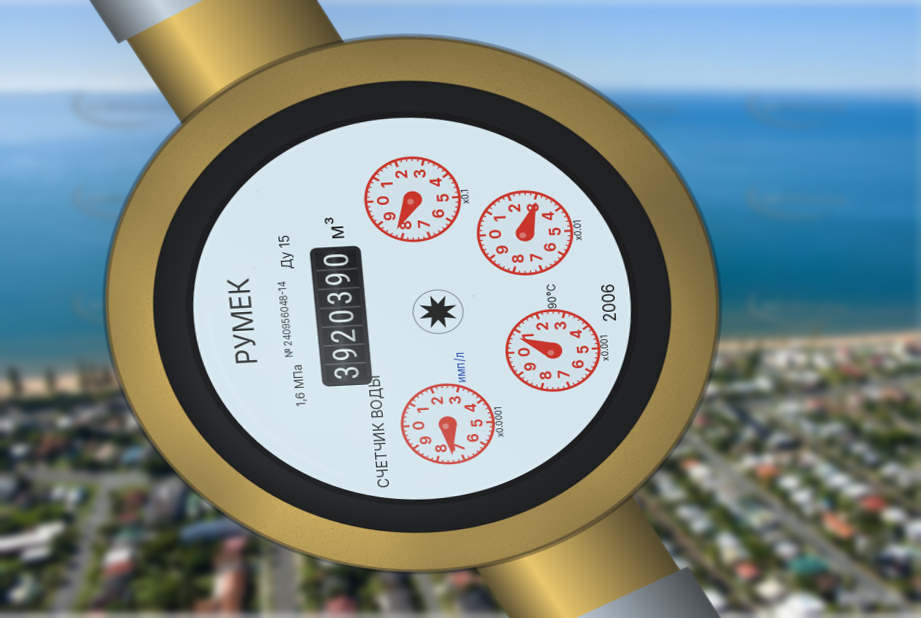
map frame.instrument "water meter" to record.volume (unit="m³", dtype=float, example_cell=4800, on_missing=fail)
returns 3920390.8307
